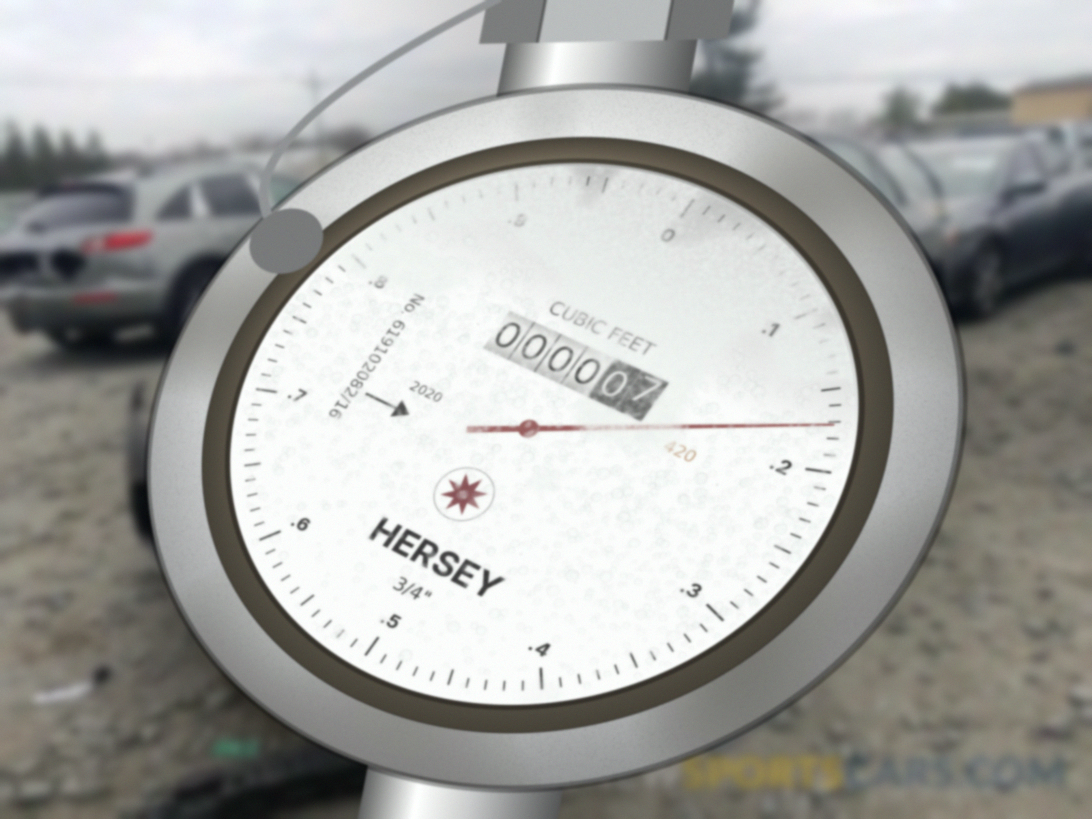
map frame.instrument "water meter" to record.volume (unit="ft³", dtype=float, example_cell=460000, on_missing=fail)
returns 7.17
